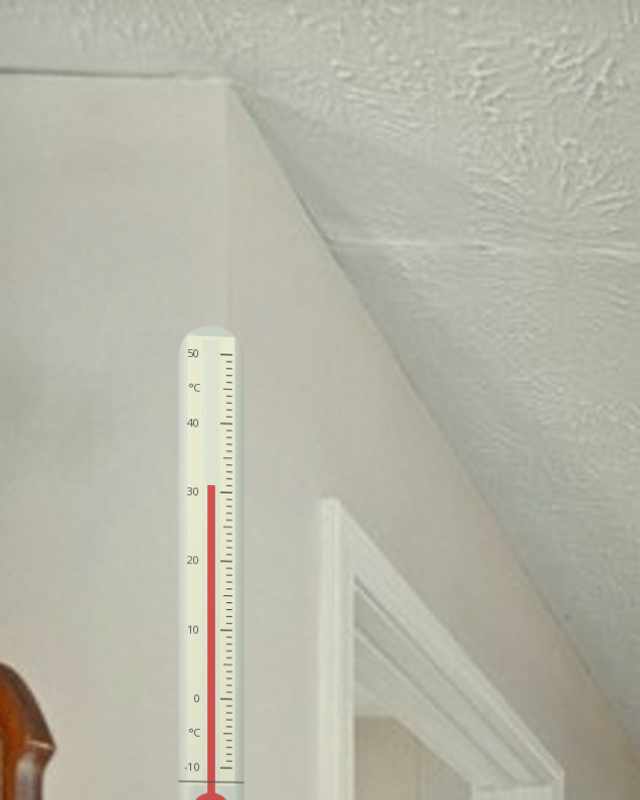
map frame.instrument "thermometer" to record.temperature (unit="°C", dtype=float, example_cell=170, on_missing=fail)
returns 31
